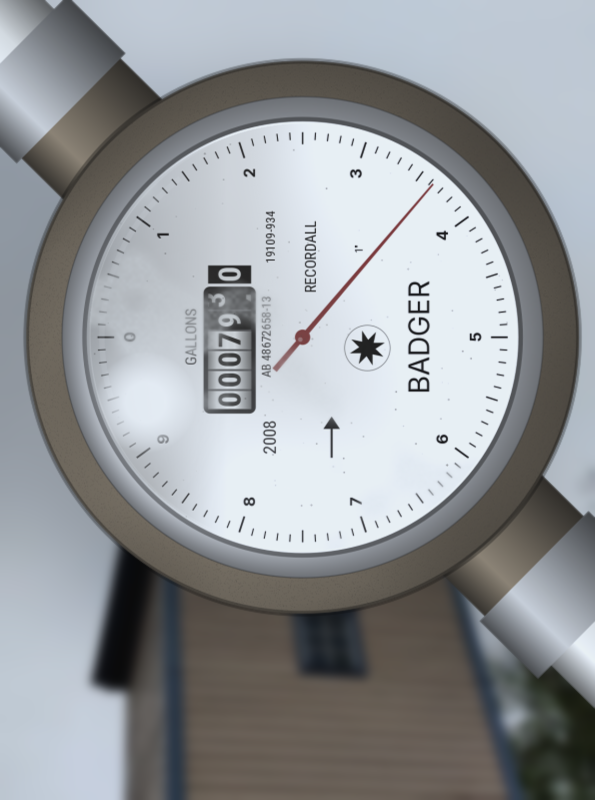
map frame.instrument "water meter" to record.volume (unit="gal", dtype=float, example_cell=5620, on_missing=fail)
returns 7933.6
